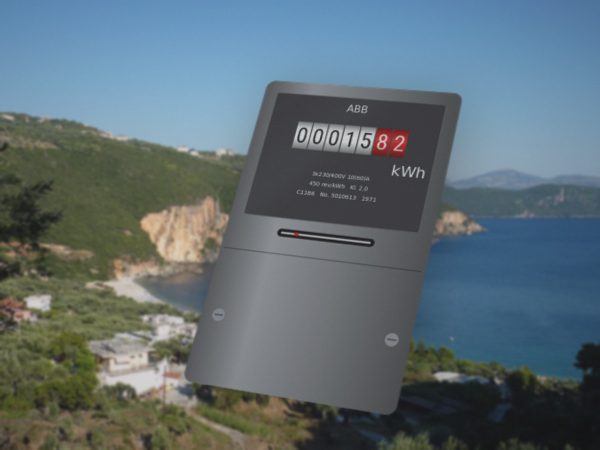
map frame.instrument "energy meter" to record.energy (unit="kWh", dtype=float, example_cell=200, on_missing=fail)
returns 15.82
